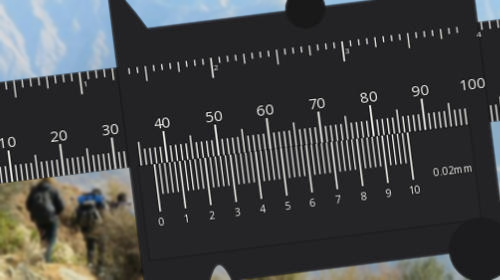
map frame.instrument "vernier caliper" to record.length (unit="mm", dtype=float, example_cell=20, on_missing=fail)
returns 37.5
